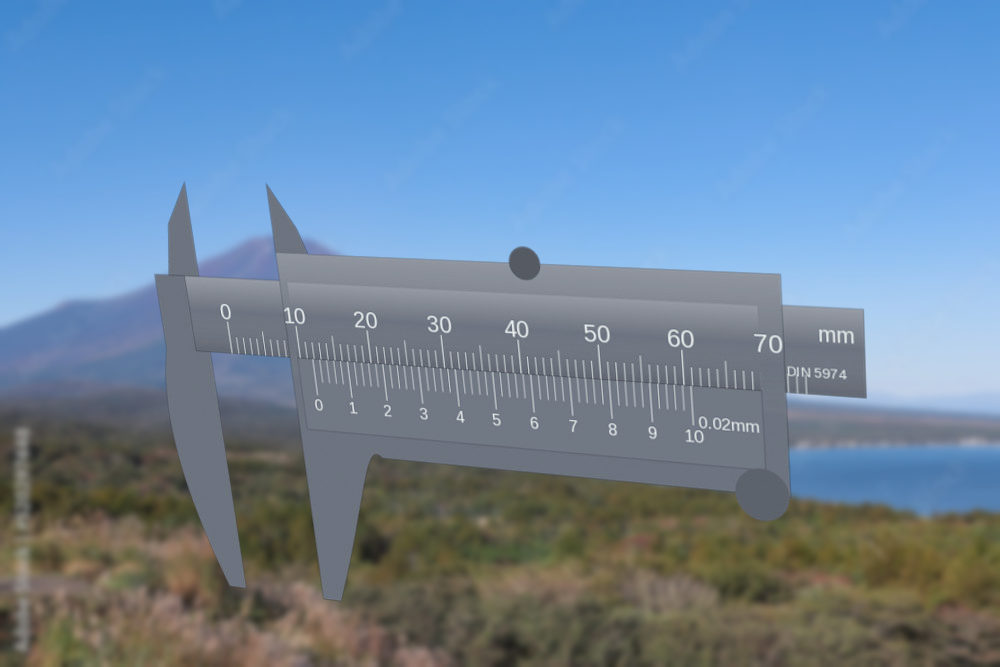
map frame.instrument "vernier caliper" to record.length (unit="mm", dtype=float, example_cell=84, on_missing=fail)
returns 11.8
